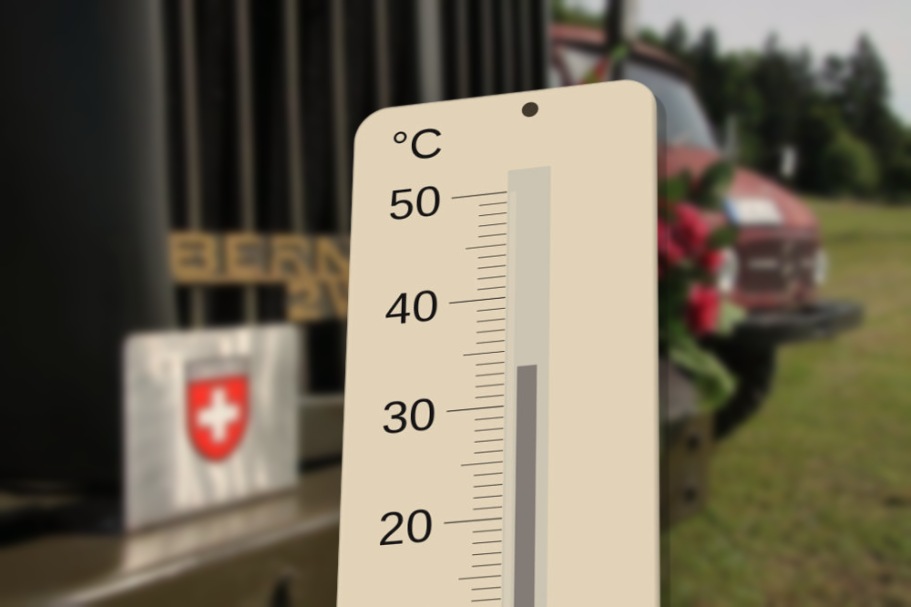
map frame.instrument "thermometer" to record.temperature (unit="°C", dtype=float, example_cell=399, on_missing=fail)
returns 33.5
